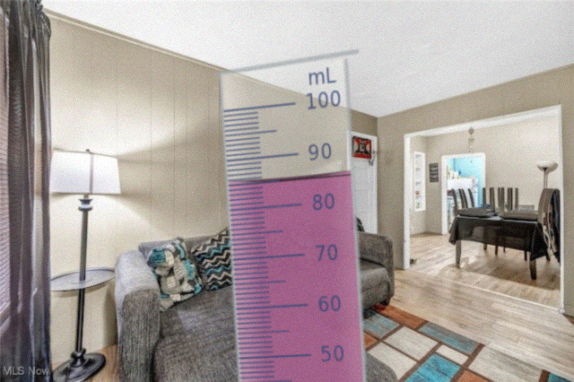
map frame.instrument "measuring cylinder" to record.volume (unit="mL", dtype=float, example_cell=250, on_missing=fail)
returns 85
